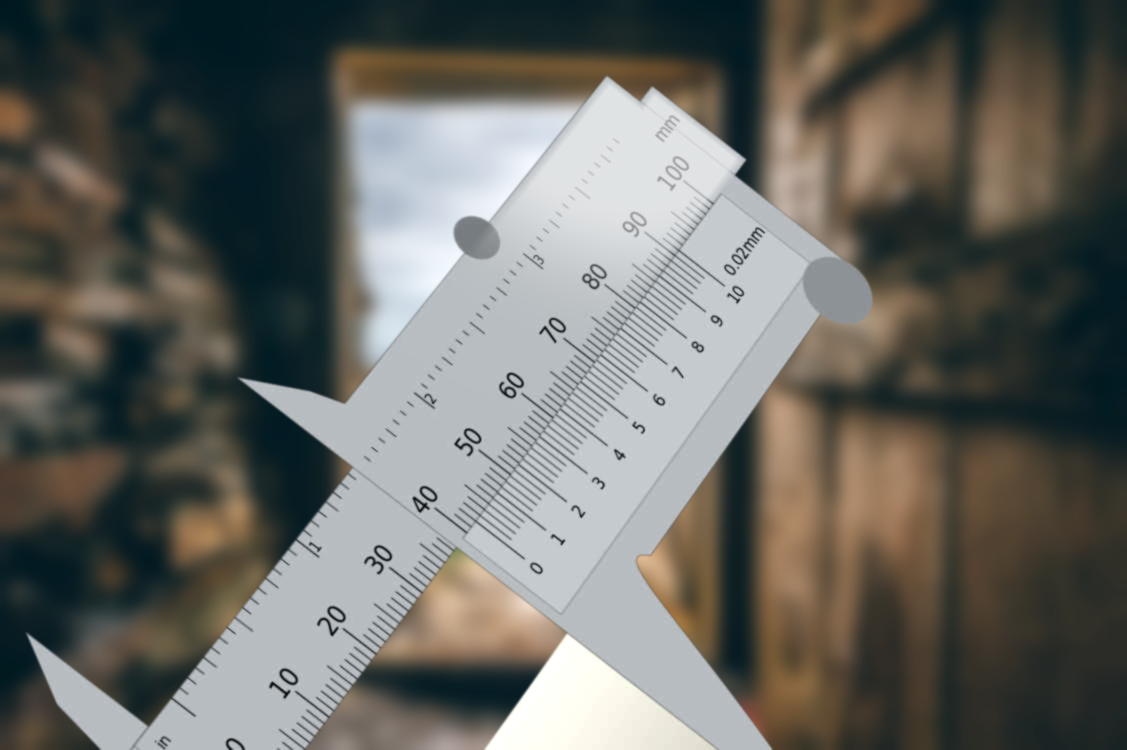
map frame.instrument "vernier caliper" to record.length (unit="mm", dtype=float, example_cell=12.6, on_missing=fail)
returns 42.0
